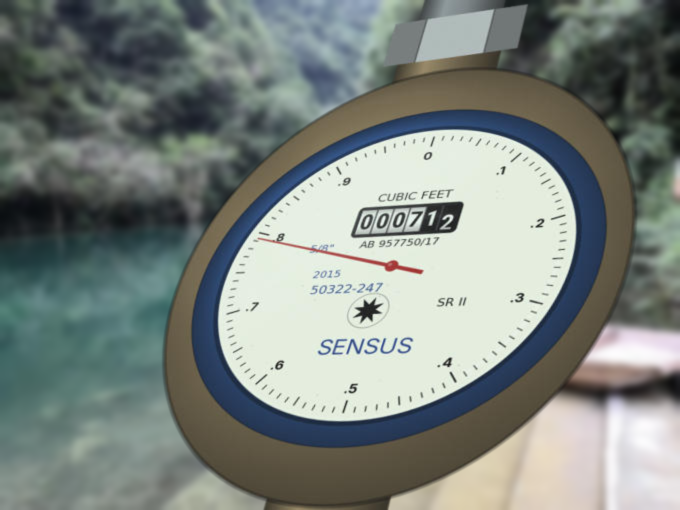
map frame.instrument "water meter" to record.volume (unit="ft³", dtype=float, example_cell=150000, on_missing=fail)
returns 711.79
